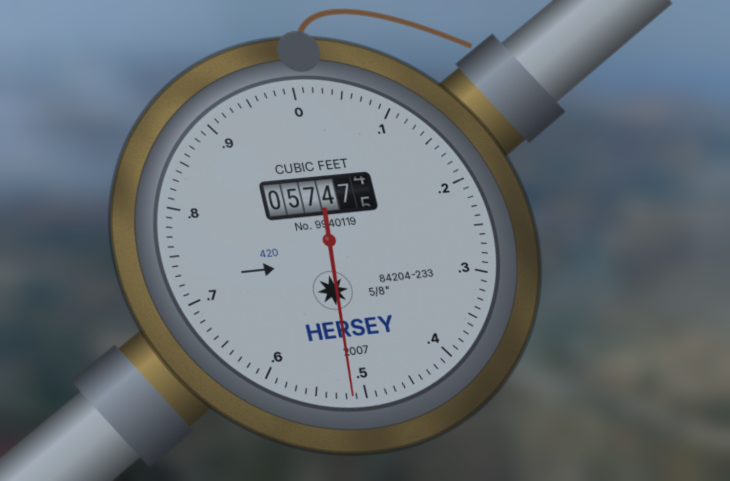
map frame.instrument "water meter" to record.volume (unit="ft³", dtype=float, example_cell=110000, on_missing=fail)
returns 57474.51
